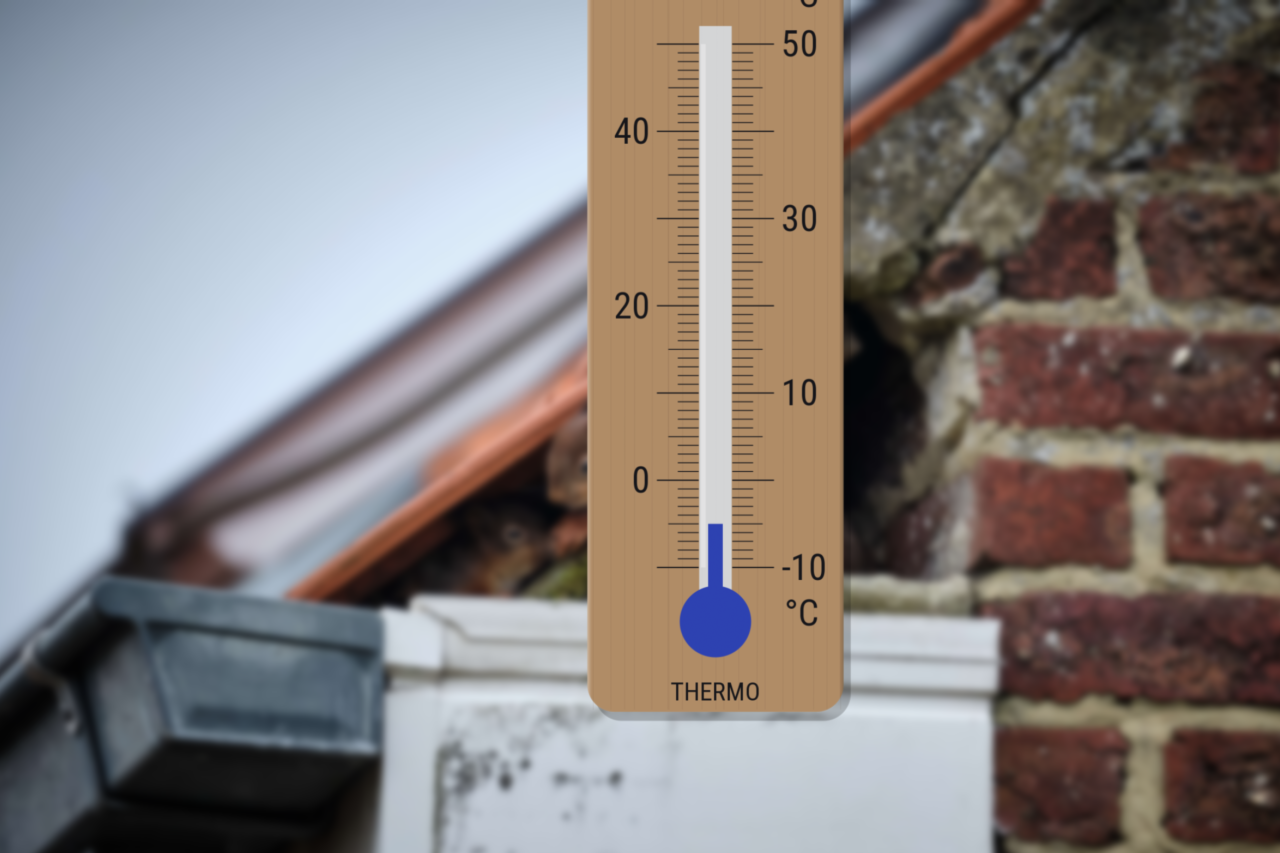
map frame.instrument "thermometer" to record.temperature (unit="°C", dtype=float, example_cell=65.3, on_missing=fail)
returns -5
